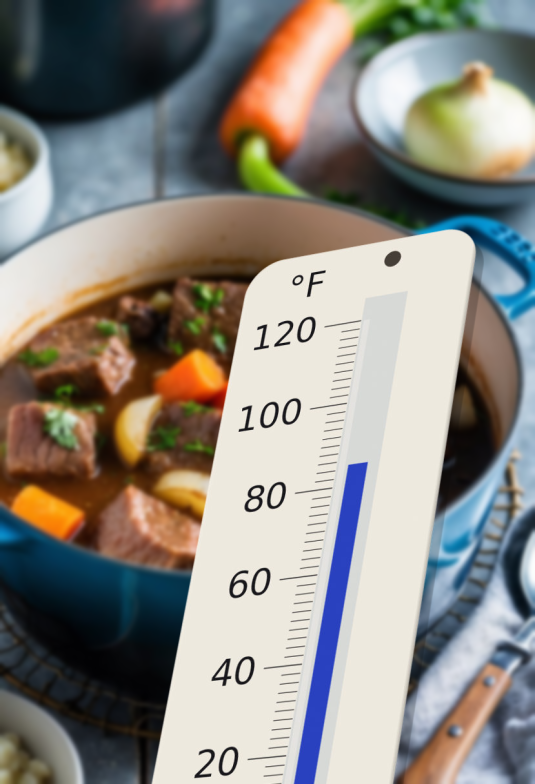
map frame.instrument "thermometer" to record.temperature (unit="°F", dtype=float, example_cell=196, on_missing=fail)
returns 85
